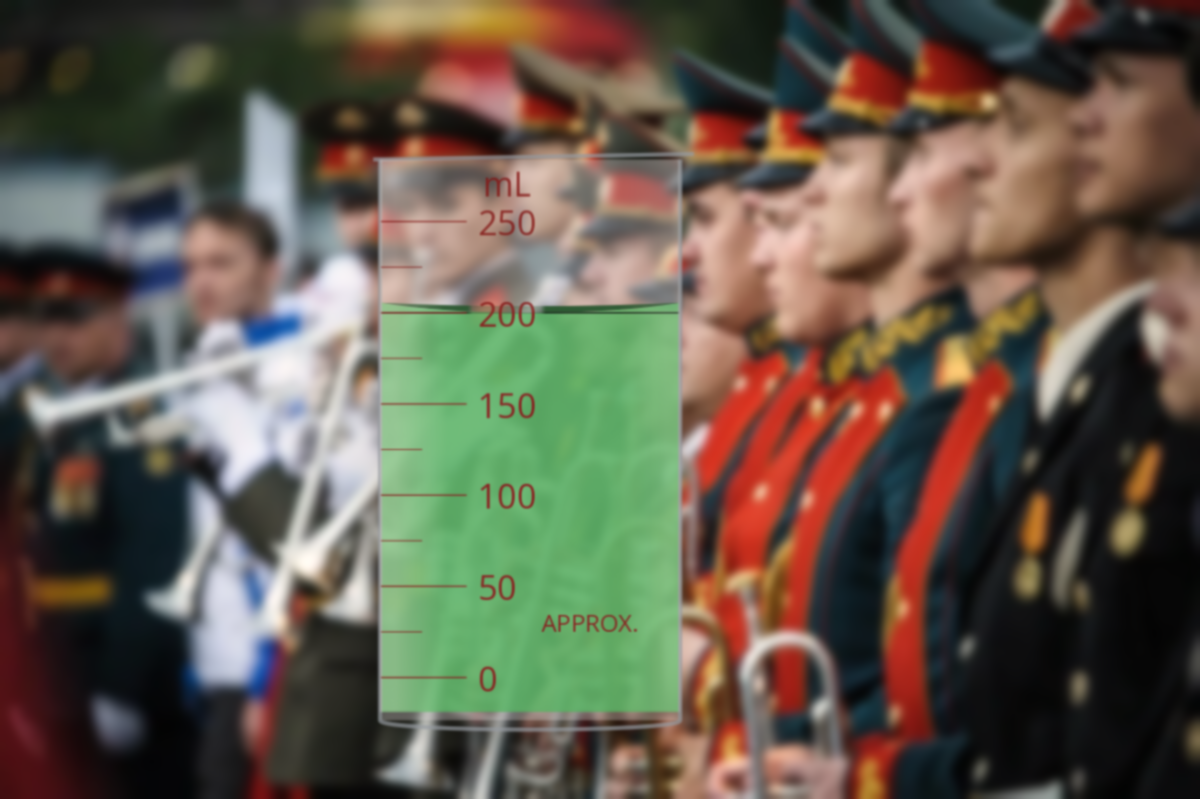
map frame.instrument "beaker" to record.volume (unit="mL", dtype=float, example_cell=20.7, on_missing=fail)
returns 200
